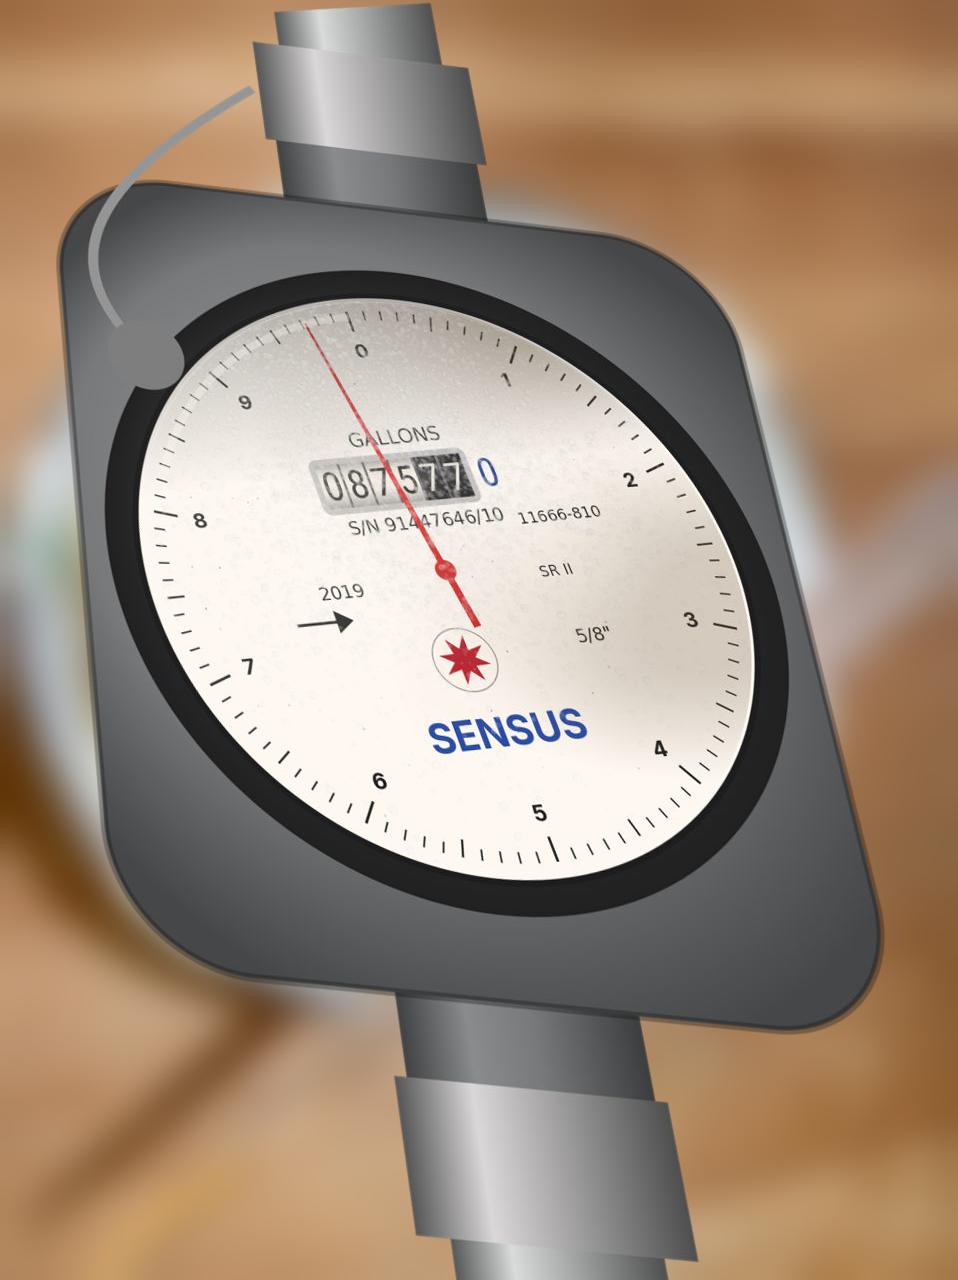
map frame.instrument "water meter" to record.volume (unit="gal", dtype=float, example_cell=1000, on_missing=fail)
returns 875769.7
